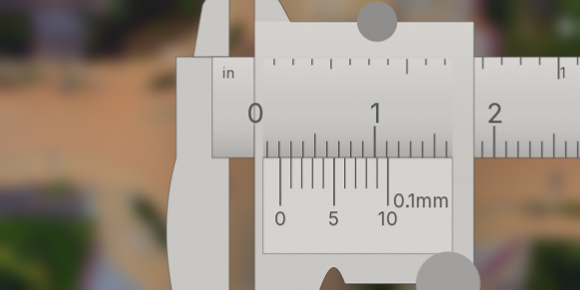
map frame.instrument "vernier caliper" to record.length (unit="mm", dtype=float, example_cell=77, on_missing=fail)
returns 2.1
